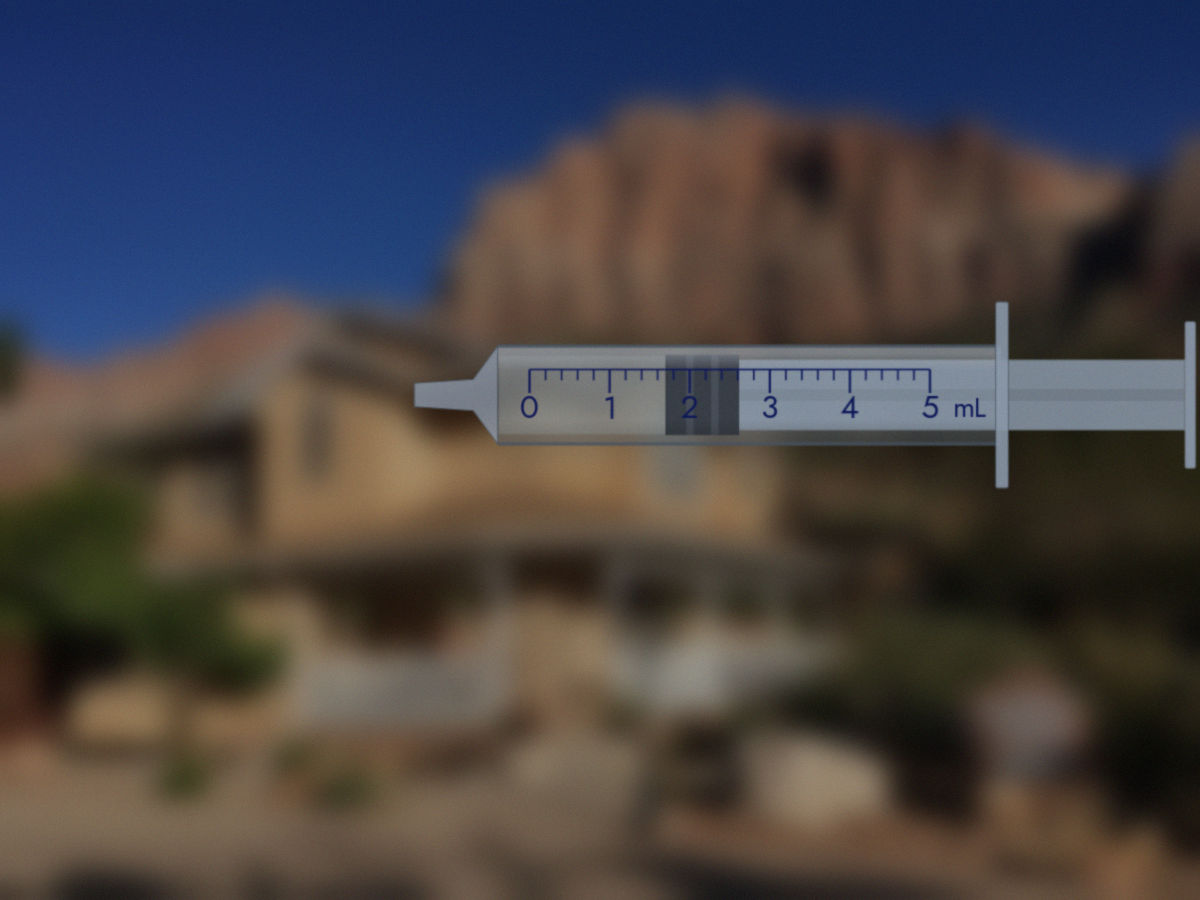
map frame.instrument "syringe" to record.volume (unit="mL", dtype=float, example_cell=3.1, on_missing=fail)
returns 1.7
